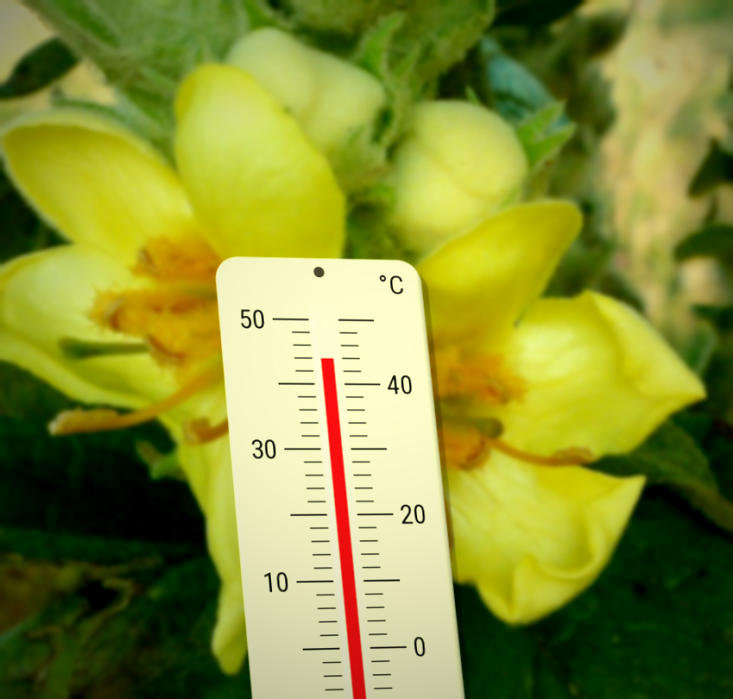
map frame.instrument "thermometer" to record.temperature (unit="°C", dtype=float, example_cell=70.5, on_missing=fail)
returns 44
